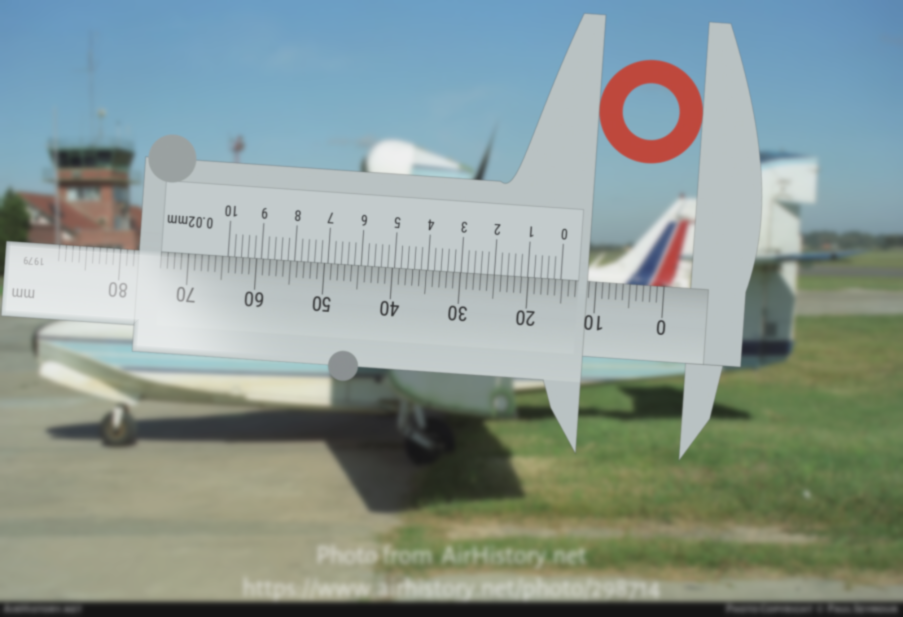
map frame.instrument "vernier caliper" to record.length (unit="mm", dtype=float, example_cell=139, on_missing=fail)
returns 15.2
